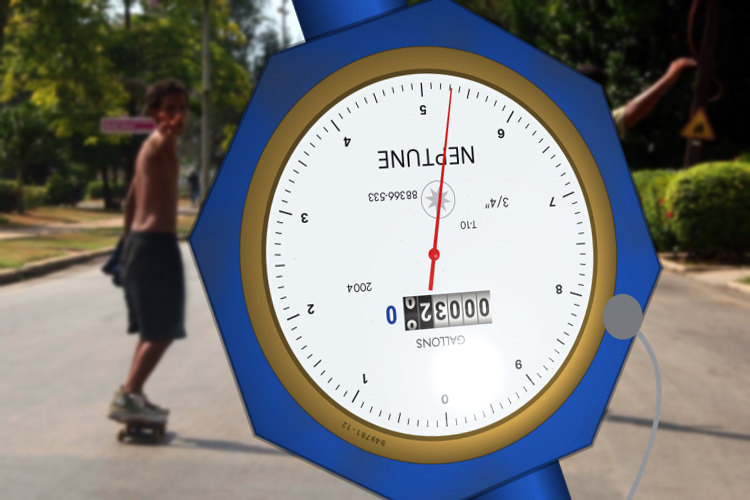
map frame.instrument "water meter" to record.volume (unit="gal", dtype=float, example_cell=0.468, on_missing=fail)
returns 3285.3
